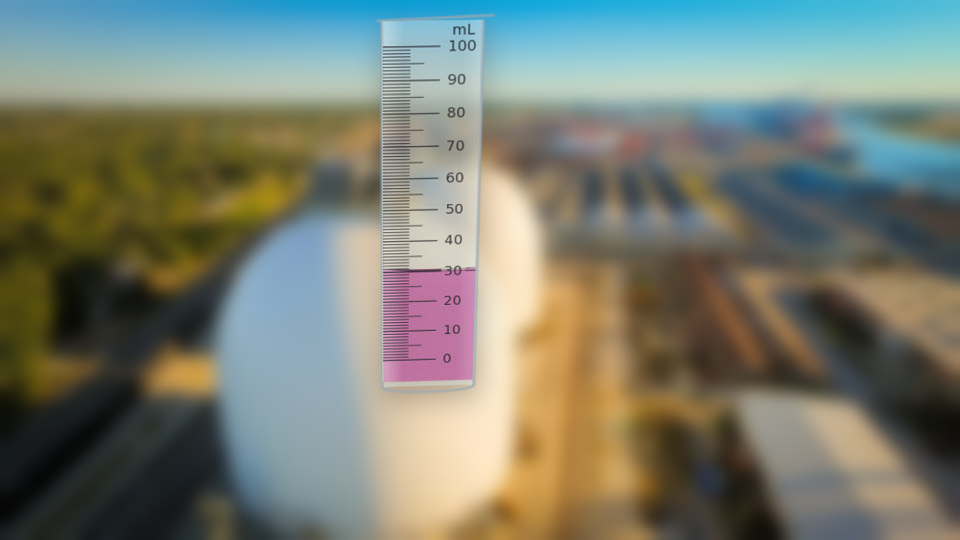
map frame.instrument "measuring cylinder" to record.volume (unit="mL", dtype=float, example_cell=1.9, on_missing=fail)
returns 30
